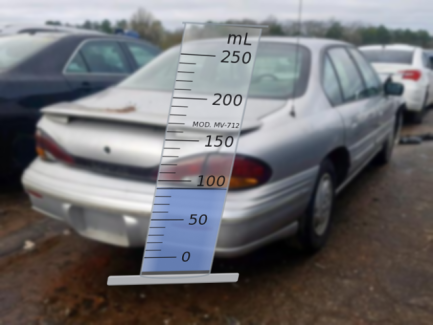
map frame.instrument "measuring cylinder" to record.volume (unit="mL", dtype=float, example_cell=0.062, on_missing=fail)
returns 90
